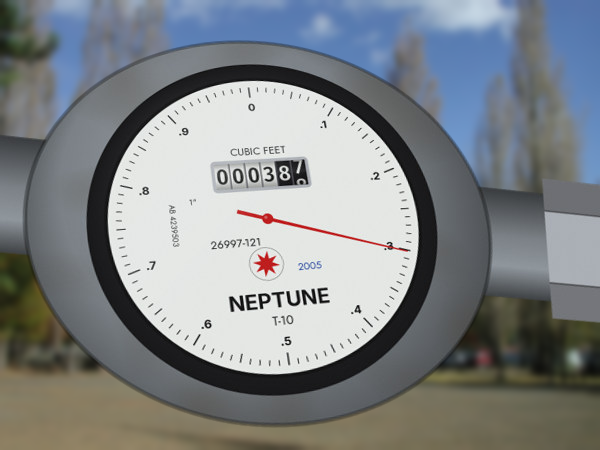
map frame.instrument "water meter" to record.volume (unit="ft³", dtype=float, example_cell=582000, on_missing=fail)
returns 387.30
